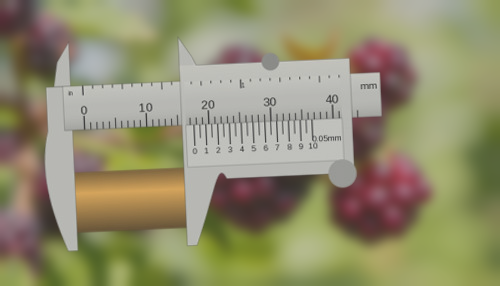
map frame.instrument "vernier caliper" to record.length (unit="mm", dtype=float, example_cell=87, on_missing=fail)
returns 17.6
